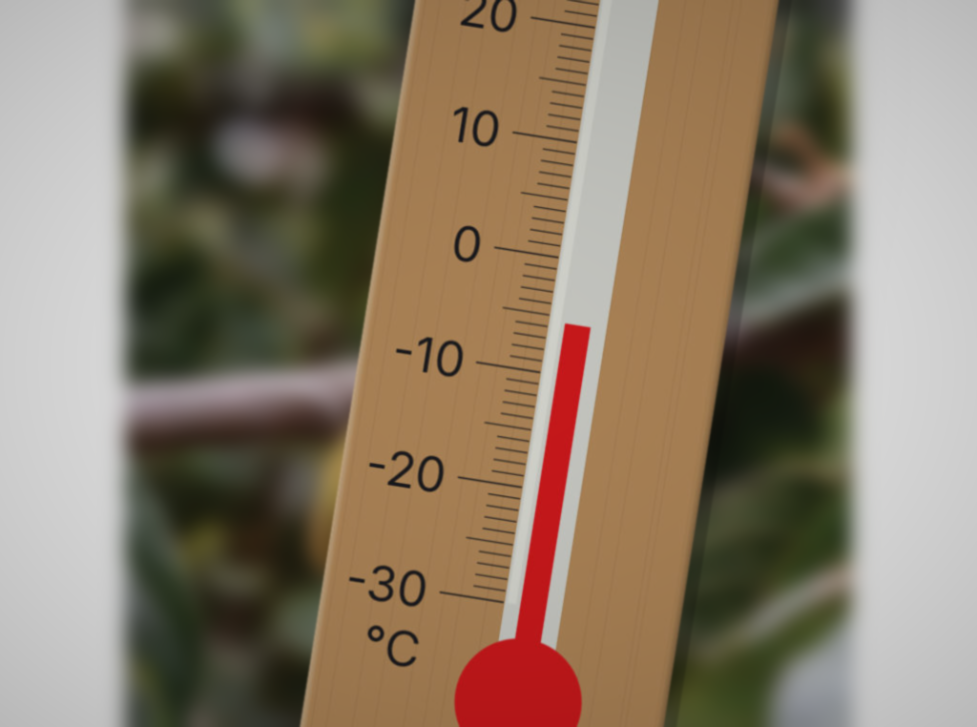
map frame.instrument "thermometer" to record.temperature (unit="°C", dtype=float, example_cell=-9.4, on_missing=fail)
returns -5.5
